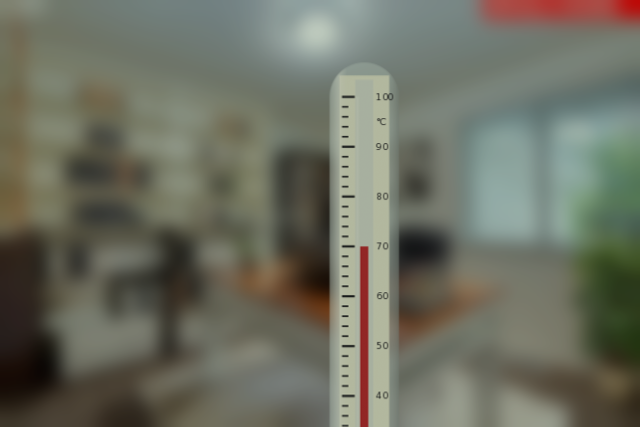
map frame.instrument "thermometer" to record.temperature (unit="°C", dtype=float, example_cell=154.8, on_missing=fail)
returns 70
